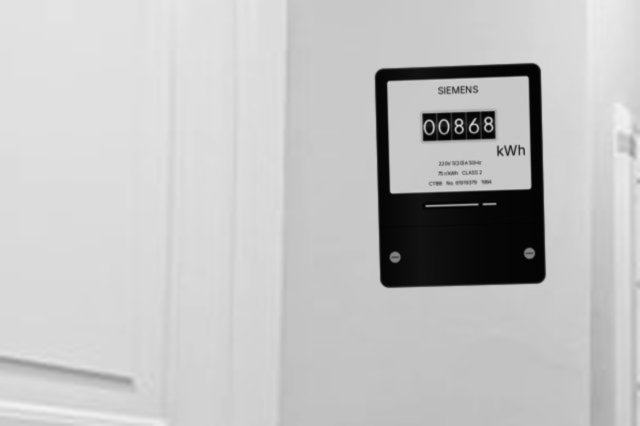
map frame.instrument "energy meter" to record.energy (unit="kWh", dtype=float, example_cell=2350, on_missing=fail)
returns 868
